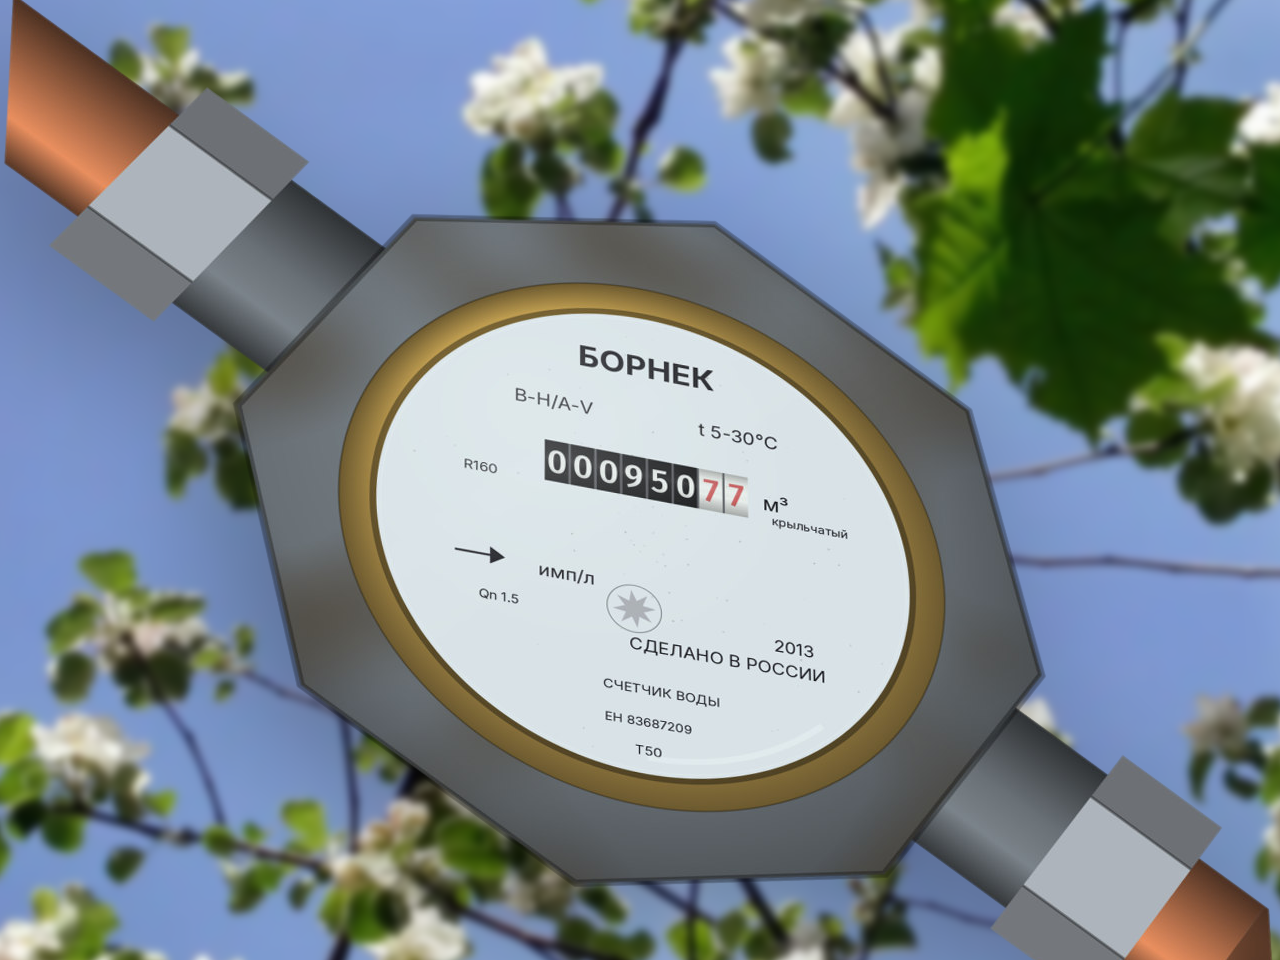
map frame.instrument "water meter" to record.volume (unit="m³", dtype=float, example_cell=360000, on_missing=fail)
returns 950.77
